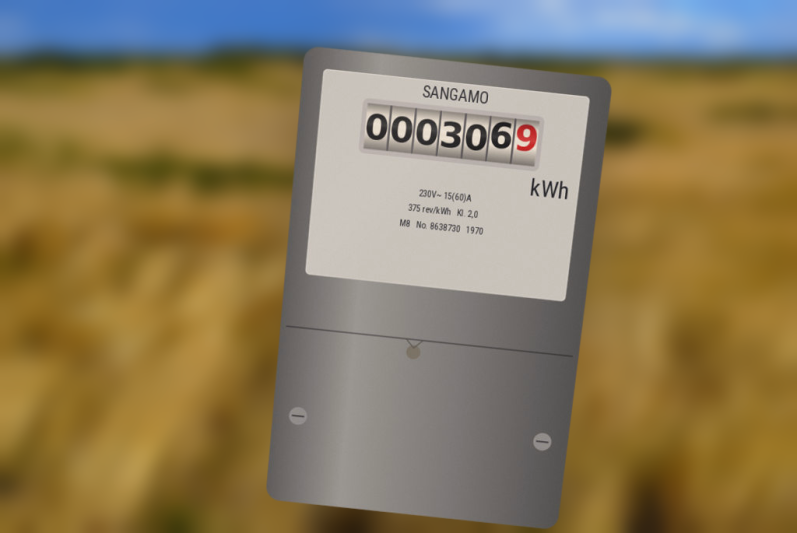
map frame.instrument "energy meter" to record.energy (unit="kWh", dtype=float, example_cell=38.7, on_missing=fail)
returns 306.9
